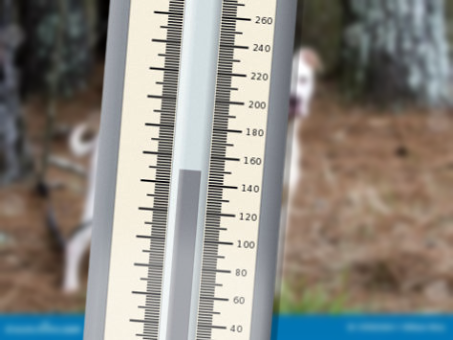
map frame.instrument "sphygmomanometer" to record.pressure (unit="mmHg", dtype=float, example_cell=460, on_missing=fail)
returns 150
